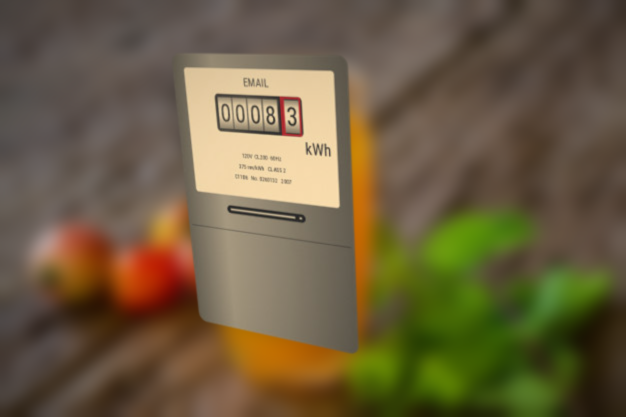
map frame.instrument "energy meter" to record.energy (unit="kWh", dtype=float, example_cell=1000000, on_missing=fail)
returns 8.3
